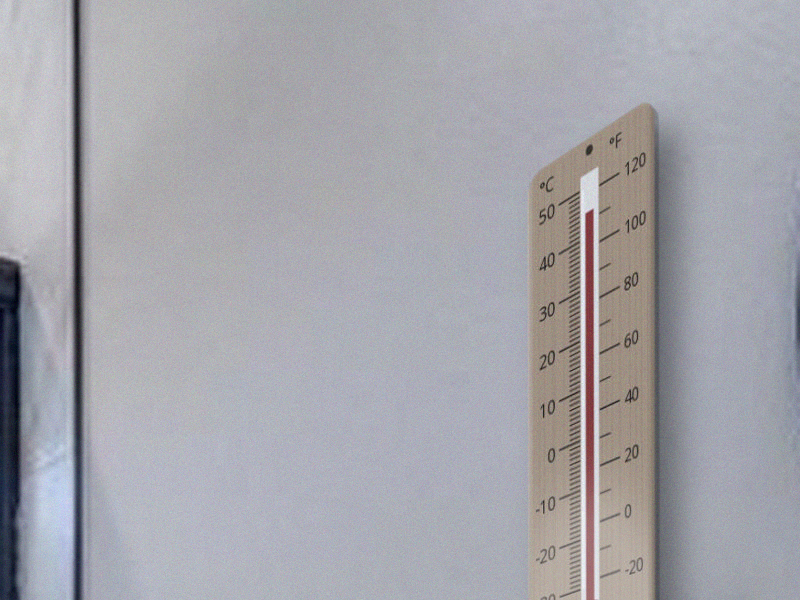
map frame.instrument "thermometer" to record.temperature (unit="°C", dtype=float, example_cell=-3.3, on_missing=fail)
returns 45
